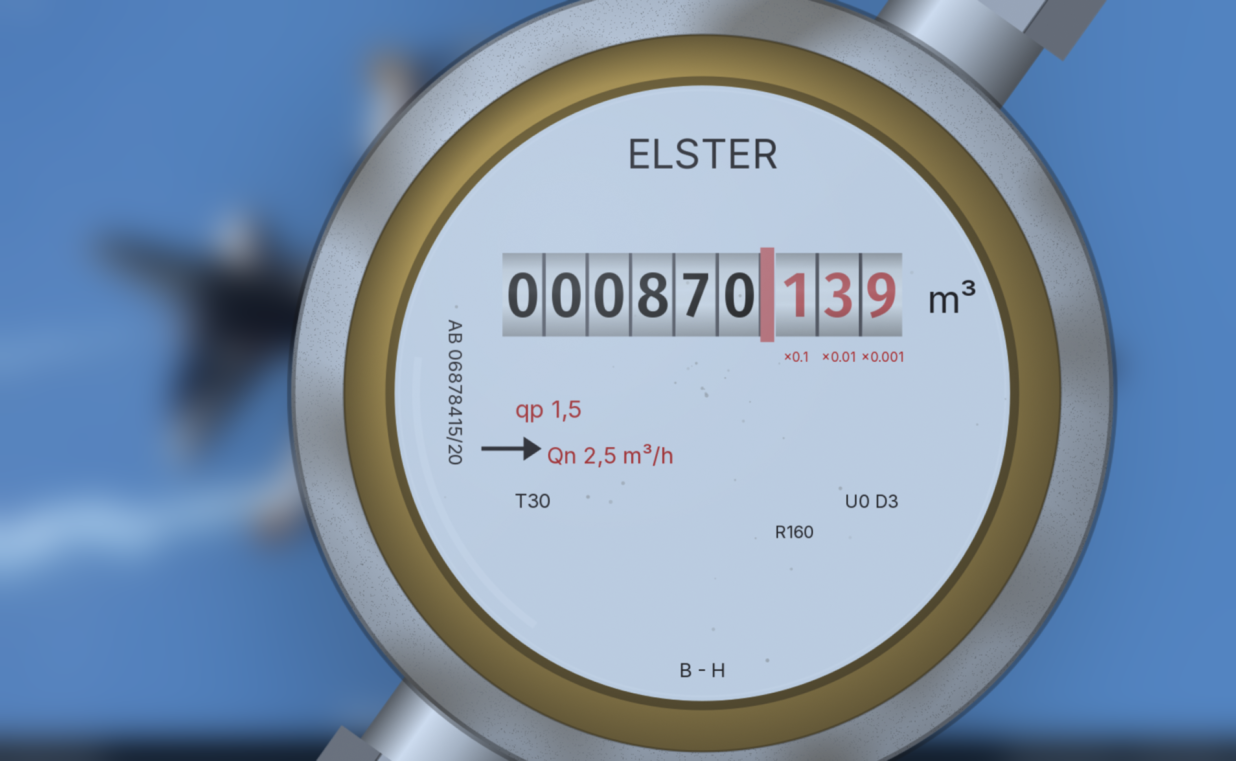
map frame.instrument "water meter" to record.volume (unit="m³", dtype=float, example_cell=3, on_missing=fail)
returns 870.139
